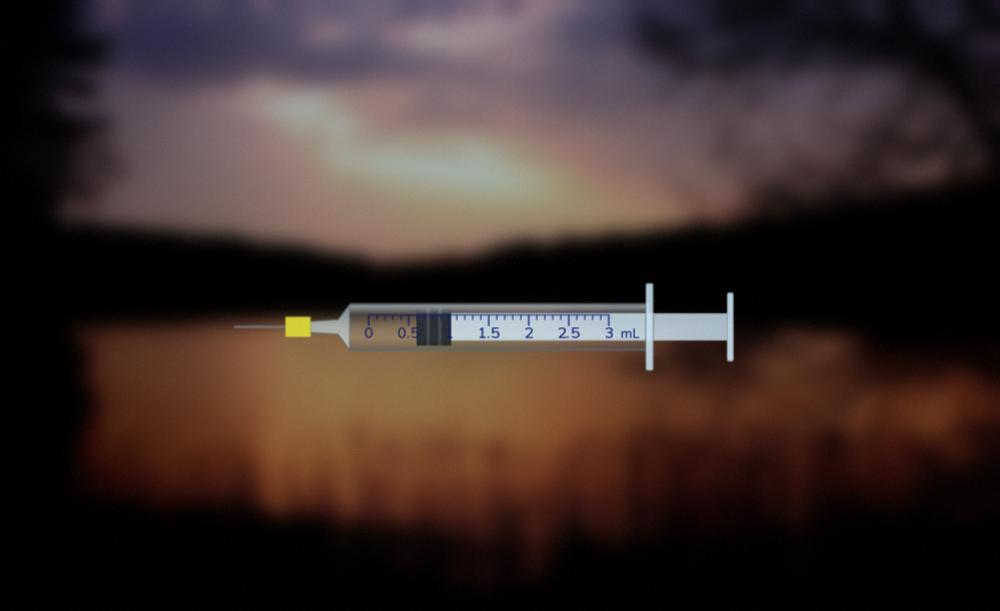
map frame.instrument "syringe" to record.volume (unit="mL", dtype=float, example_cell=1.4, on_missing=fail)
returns 0.6
